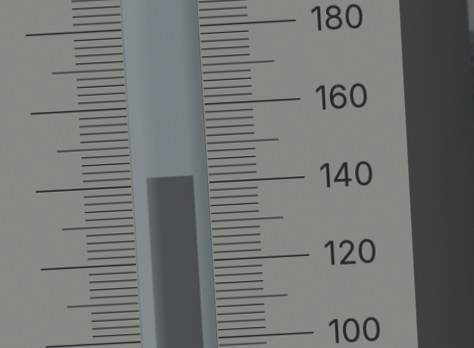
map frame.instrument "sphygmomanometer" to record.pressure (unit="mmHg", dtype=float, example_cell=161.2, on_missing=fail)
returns 142
